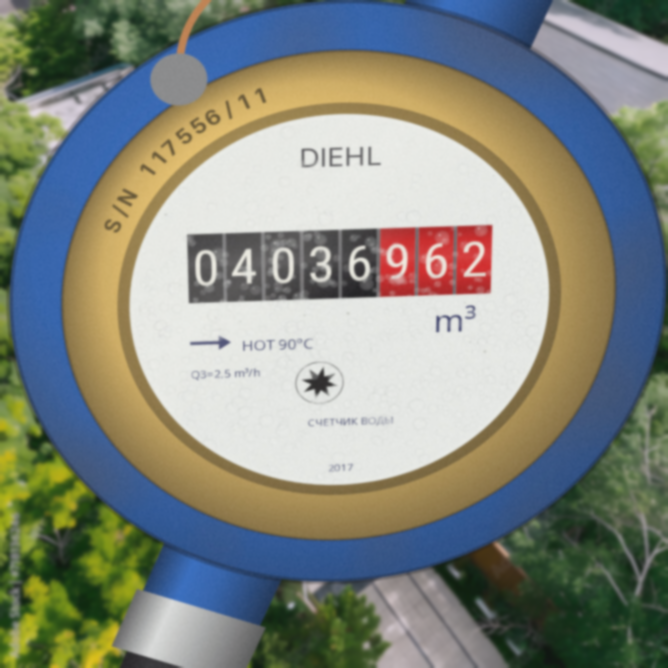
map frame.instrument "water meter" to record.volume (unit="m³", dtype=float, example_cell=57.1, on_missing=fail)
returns 4036.962
